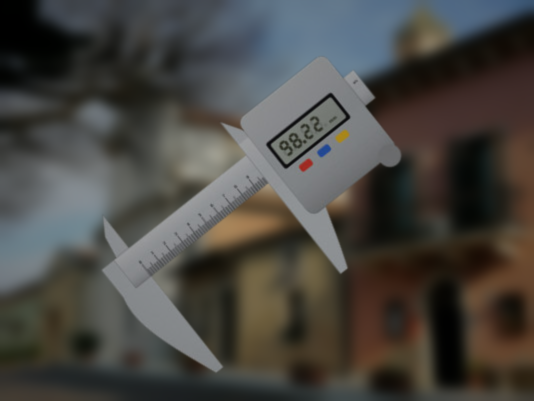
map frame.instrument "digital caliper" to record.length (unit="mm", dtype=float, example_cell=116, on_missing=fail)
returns 98.22
